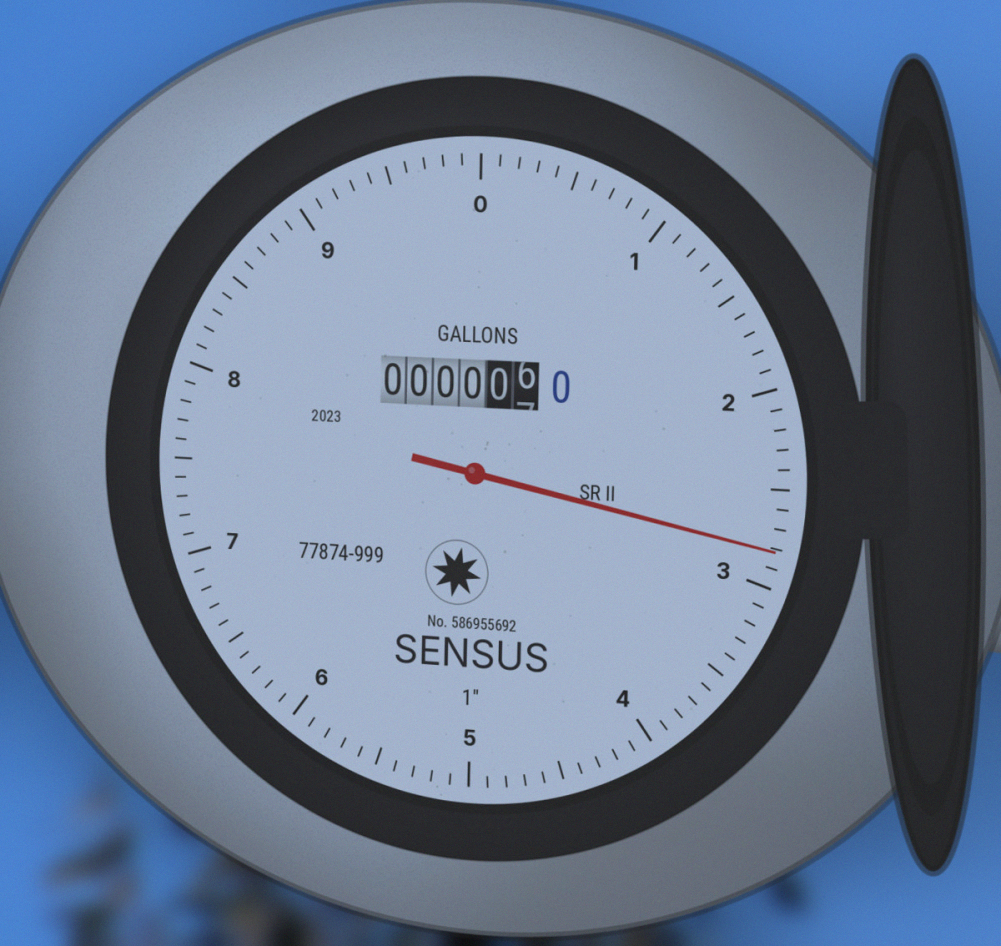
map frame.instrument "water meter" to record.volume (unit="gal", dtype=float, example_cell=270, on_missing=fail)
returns 62.8
